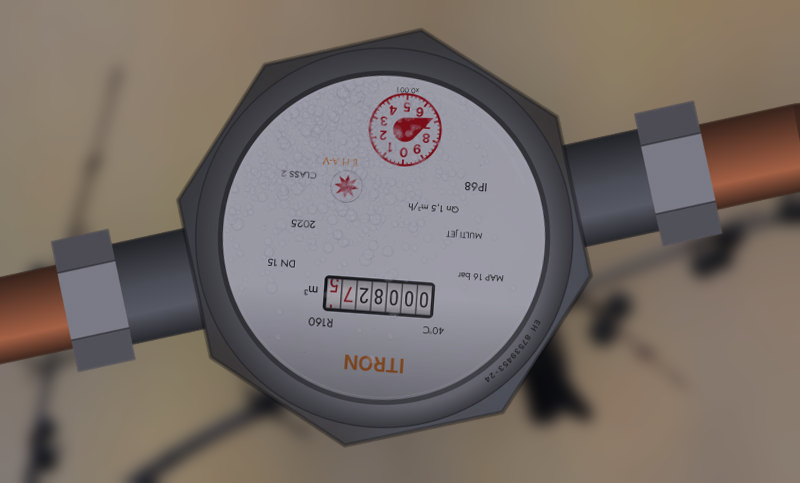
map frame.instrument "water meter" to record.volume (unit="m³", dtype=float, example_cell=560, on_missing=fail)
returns 82.746
